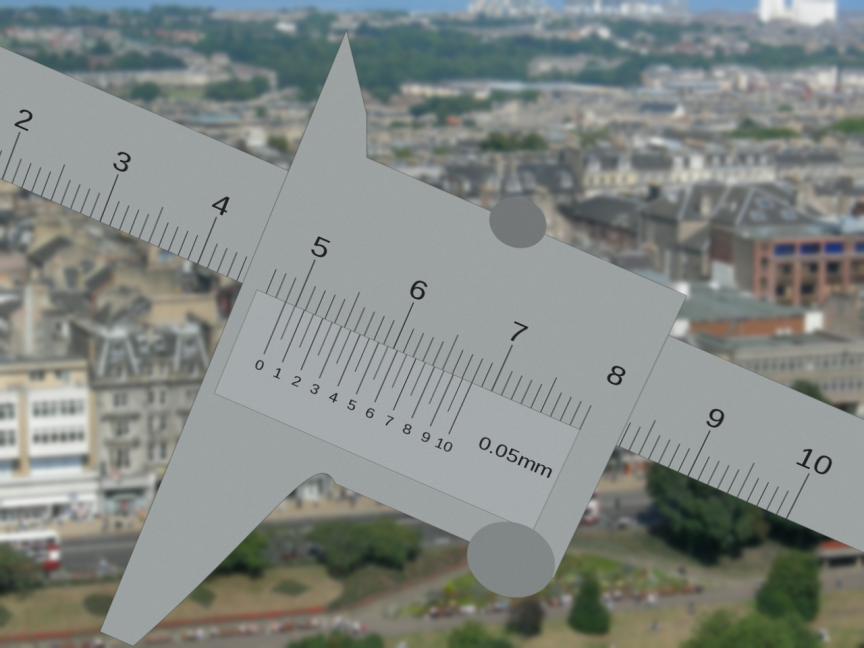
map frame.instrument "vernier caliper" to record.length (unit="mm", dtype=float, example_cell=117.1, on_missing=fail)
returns 49.0
